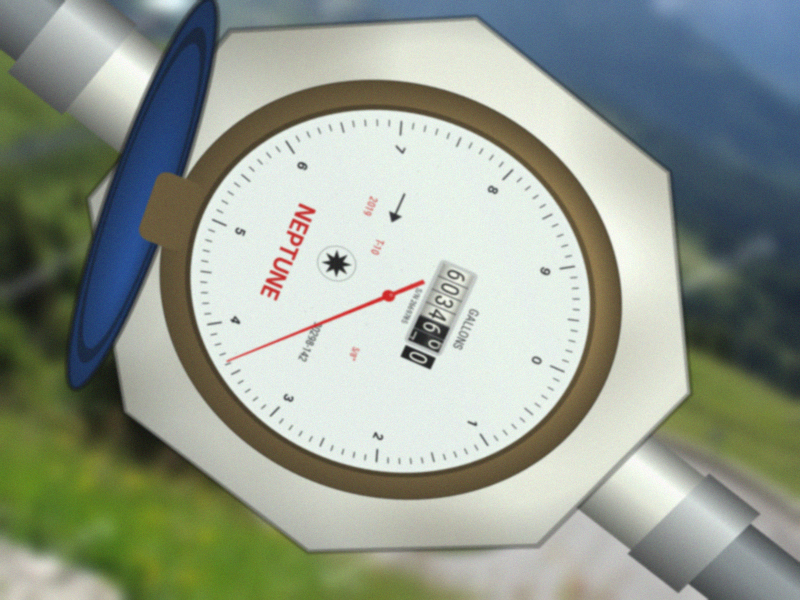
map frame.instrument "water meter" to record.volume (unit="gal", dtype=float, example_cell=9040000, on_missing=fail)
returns 6034663.6
